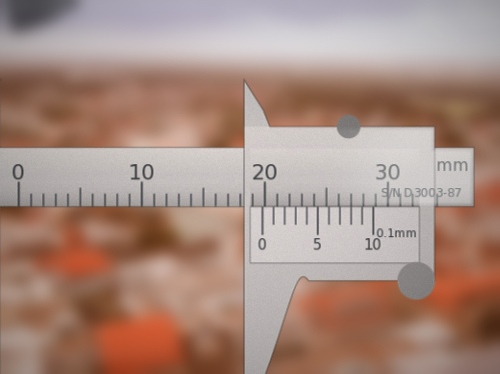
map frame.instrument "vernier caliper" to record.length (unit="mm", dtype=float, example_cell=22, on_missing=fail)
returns 19.8
